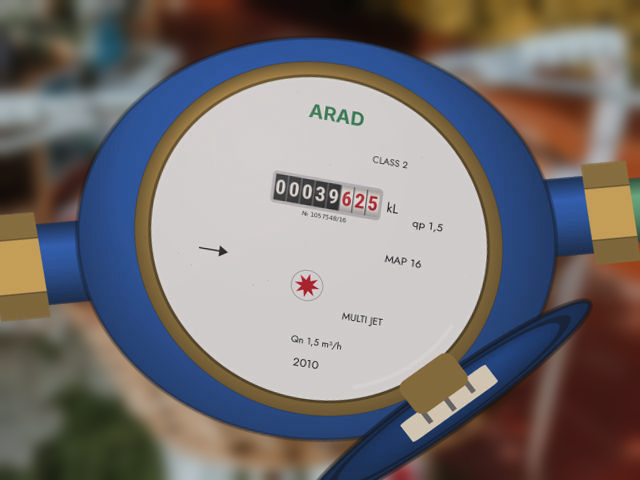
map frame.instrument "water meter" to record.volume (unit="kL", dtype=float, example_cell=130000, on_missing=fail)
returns 39.625
